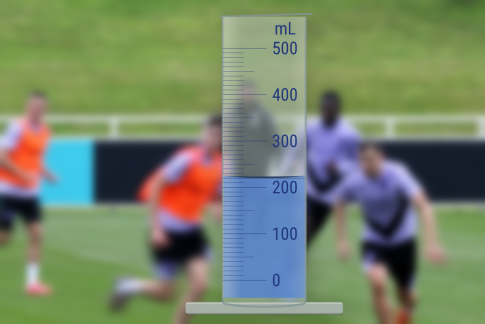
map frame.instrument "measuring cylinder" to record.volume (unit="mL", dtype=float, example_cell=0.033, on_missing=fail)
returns 220
